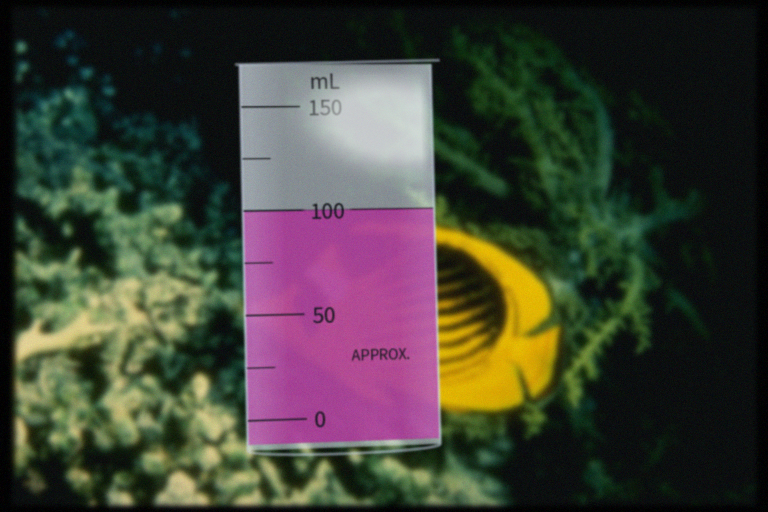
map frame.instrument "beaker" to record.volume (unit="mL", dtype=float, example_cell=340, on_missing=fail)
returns 100
